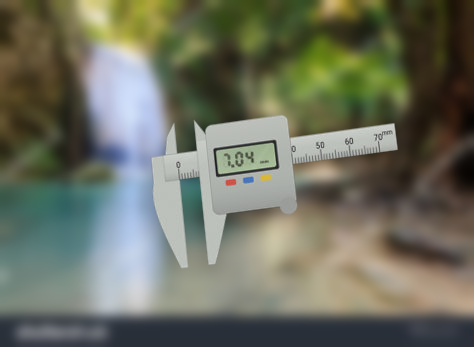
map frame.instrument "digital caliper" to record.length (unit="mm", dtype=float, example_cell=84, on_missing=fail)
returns 7.04
